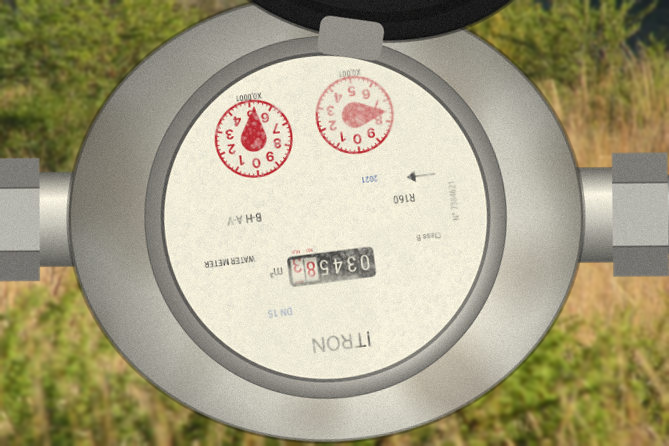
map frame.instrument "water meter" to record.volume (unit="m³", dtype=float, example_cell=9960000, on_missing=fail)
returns 345.8275
